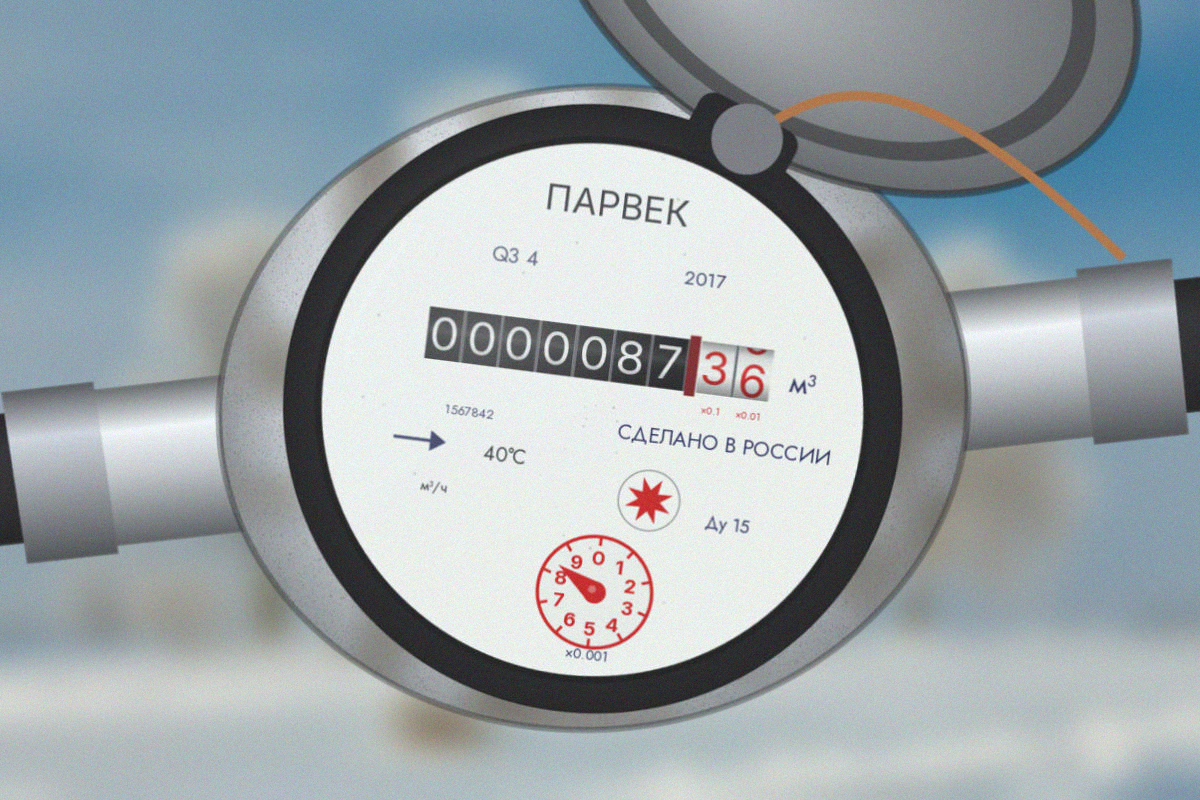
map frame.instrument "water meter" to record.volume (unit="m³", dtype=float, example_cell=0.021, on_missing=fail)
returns 87.358
